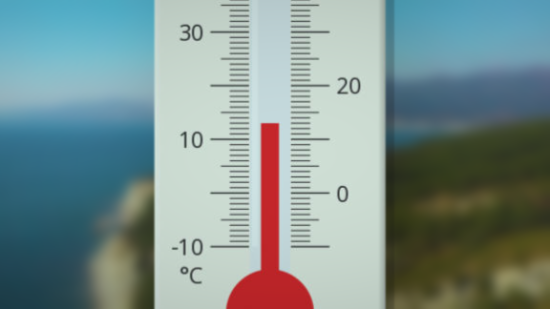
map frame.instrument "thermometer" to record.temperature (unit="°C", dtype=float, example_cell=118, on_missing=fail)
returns 13
